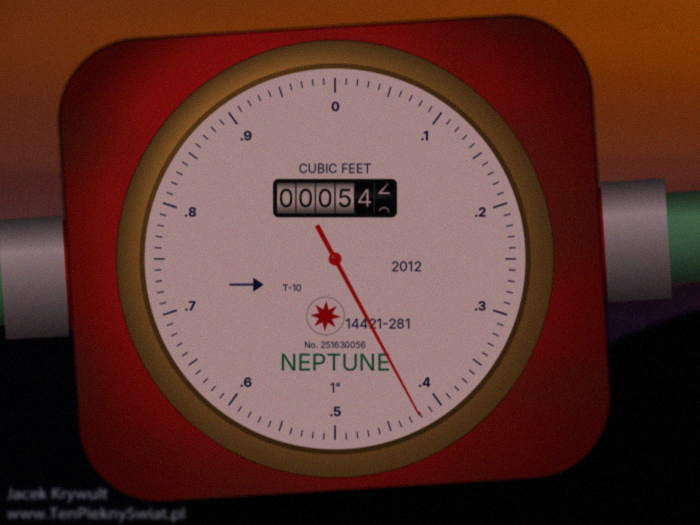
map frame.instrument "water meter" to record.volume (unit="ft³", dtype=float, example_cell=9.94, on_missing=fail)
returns 542.42
